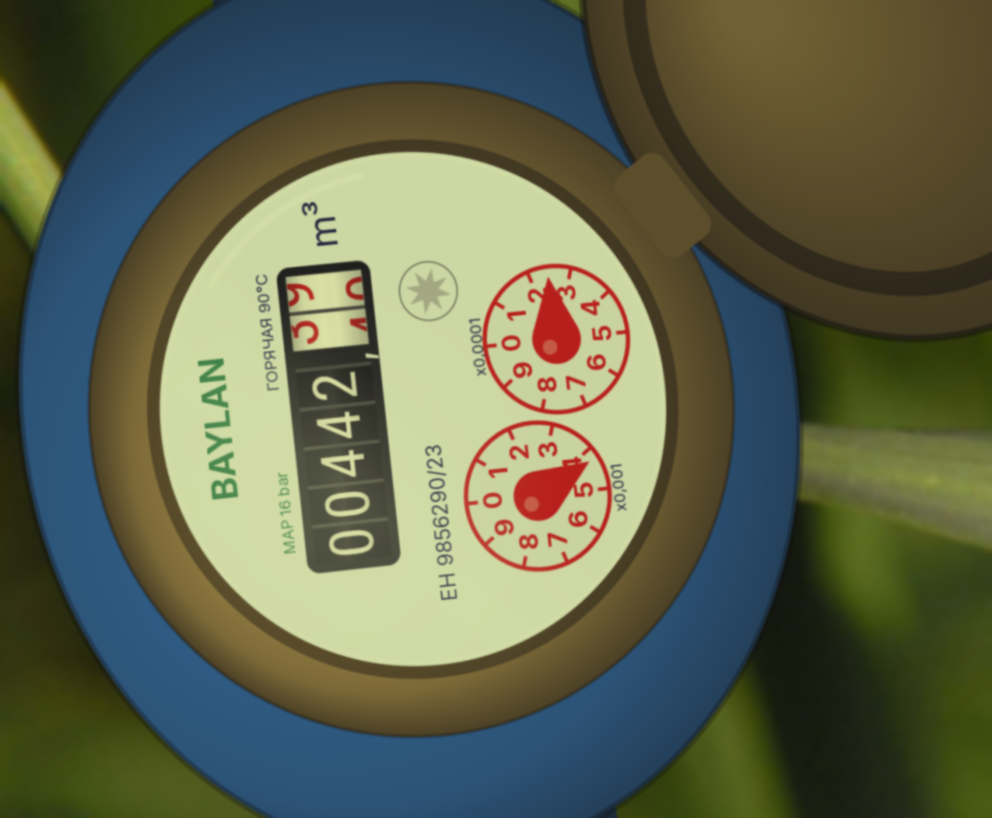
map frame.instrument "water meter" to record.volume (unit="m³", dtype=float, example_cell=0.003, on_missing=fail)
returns 442.3942
